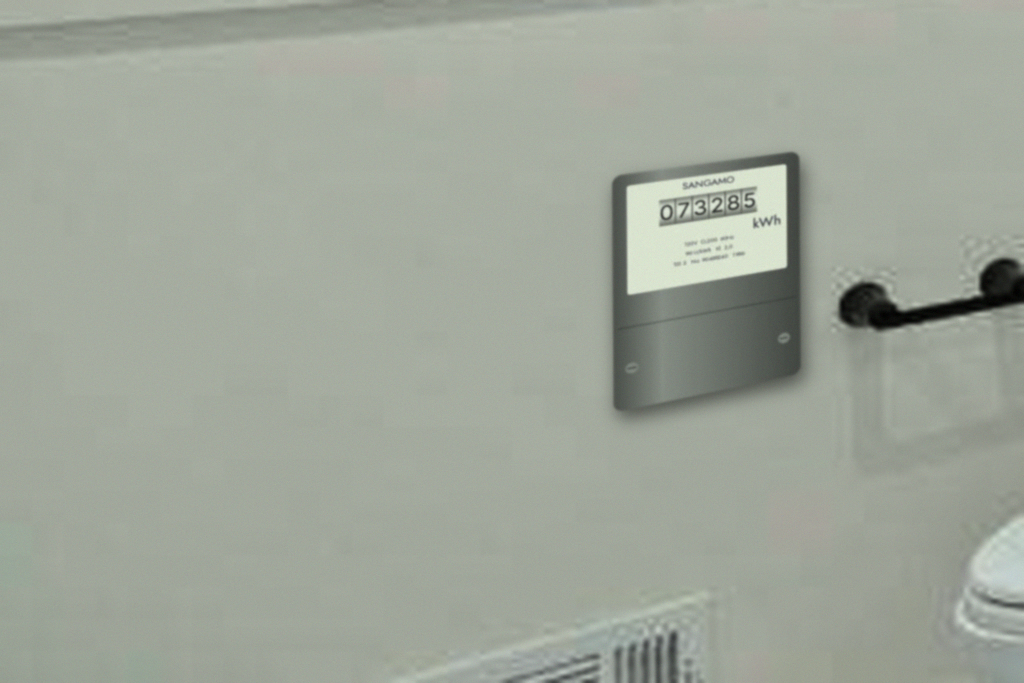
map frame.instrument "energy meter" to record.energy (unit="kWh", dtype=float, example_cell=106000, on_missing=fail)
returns 73285
